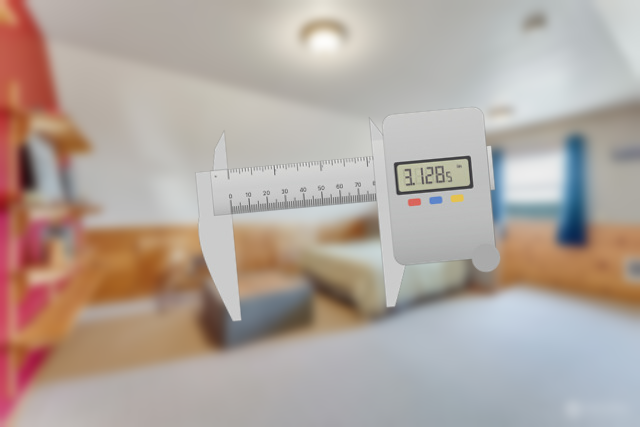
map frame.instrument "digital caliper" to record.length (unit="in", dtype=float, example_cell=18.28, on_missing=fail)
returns 3.1285
